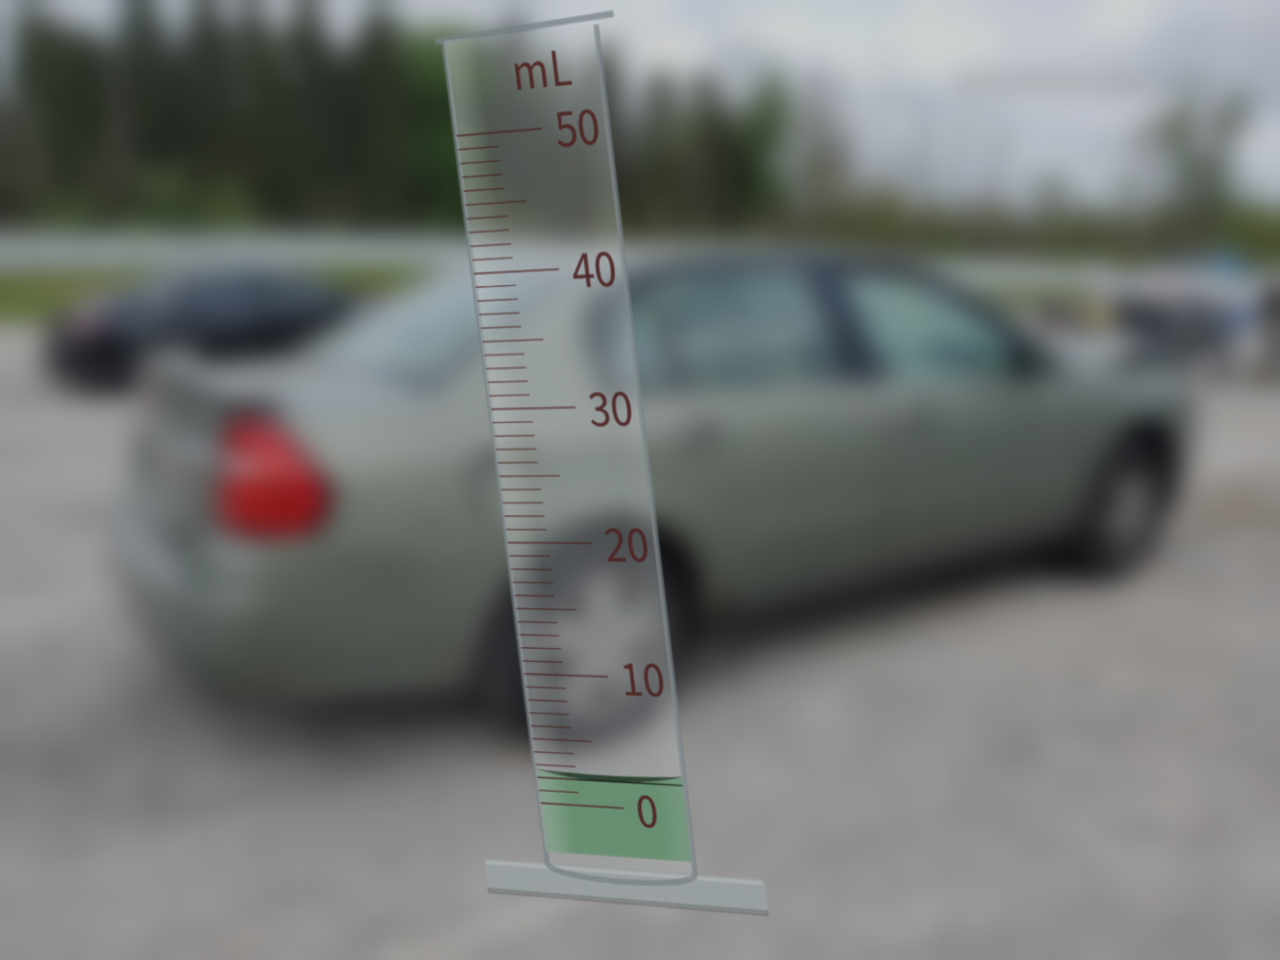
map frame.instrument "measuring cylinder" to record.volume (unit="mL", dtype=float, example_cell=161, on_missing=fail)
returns 2
